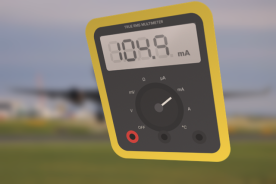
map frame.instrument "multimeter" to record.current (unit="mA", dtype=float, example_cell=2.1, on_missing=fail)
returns 104.9
